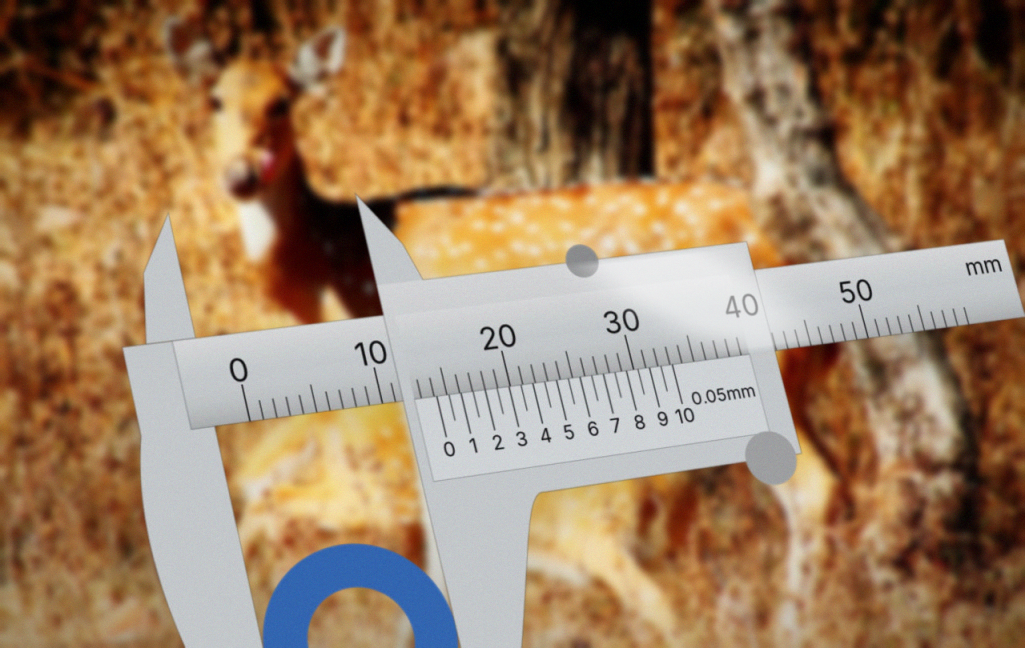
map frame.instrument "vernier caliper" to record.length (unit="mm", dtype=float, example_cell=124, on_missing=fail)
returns 14.2
